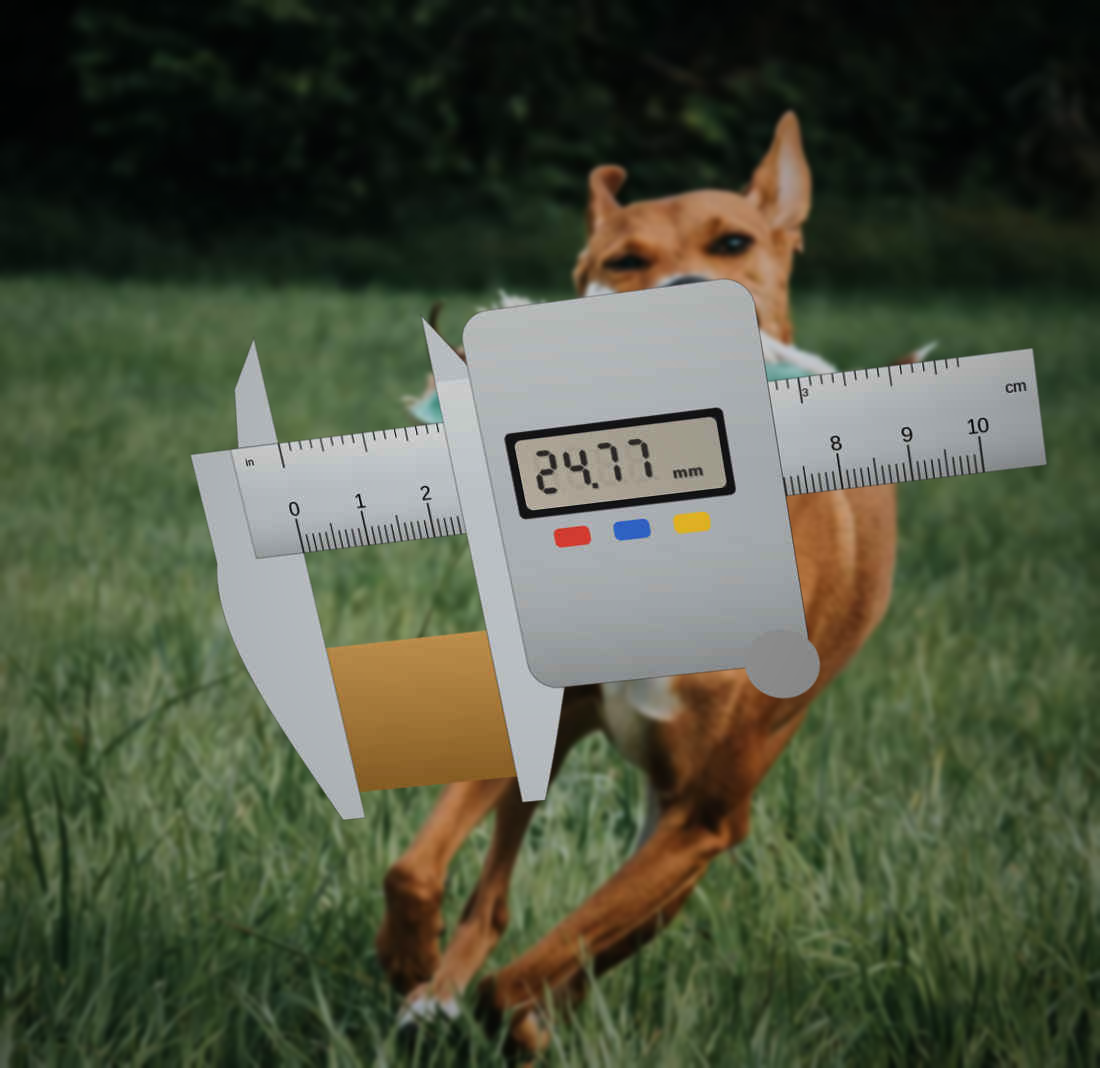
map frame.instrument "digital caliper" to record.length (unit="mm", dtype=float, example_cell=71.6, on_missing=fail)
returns 24.77
